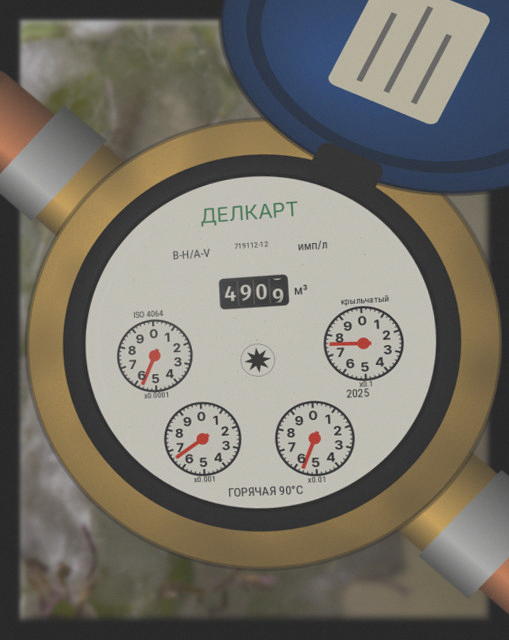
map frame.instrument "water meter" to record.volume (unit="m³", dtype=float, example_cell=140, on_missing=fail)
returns 4908.7565
